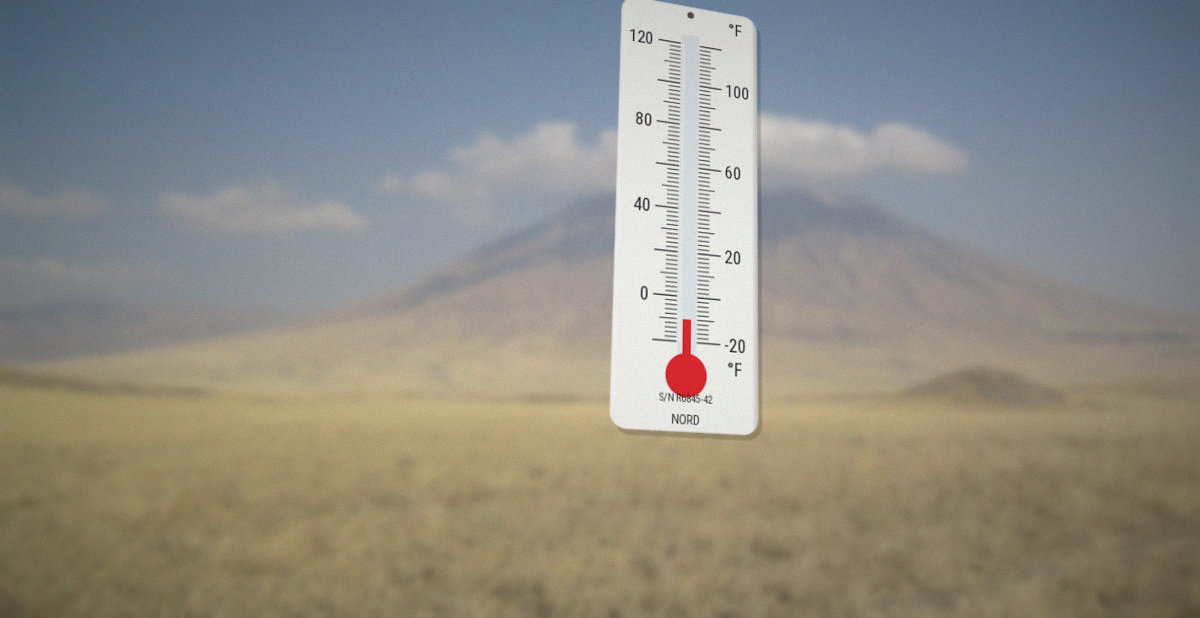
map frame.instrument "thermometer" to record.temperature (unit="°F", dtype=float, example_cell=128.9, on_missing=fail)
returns -10
